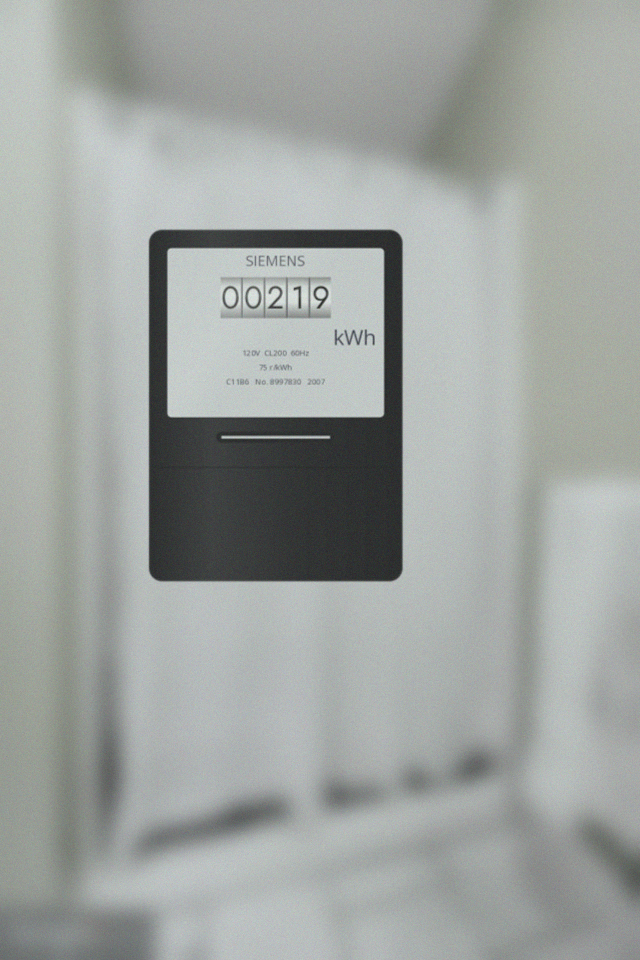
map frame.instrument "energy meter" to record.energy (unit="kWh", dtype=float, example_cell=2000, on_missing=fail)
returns 219
